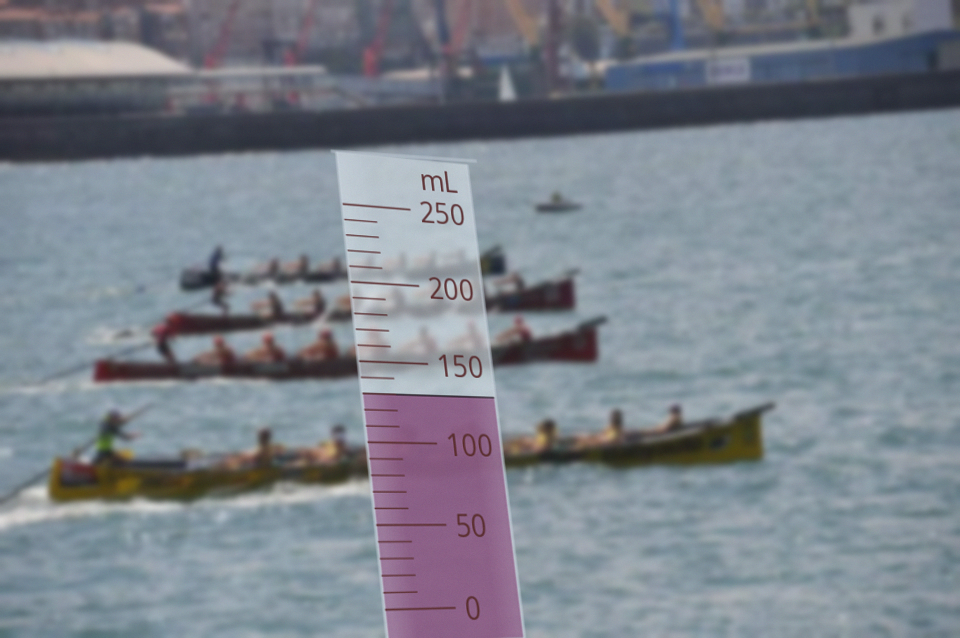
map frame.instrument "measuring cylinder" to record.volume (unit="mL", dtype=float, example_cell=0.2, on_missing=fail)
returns 130
